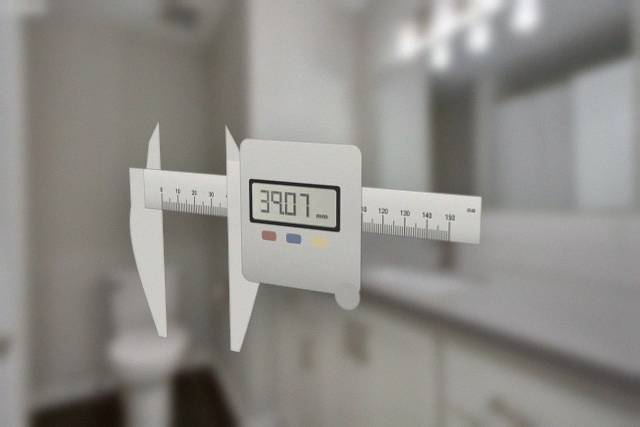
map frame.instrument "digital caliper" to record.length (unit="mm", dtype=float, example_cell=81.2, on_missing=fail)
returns 39.07
